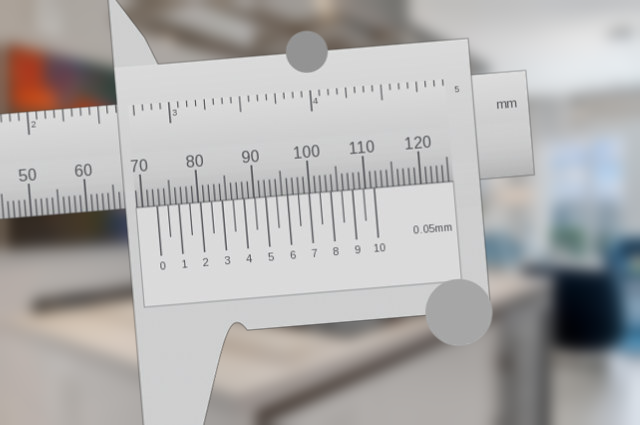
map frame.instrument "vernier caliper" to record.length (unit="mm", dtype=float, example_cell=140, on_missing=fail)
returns 72.6
